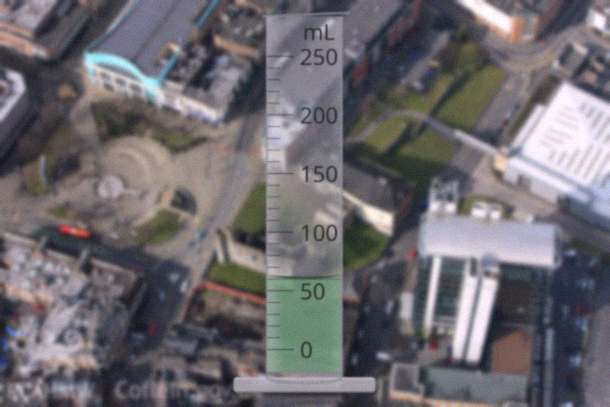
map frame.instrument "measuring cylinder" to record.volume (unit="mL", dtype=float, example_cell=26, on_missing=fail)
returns 60
